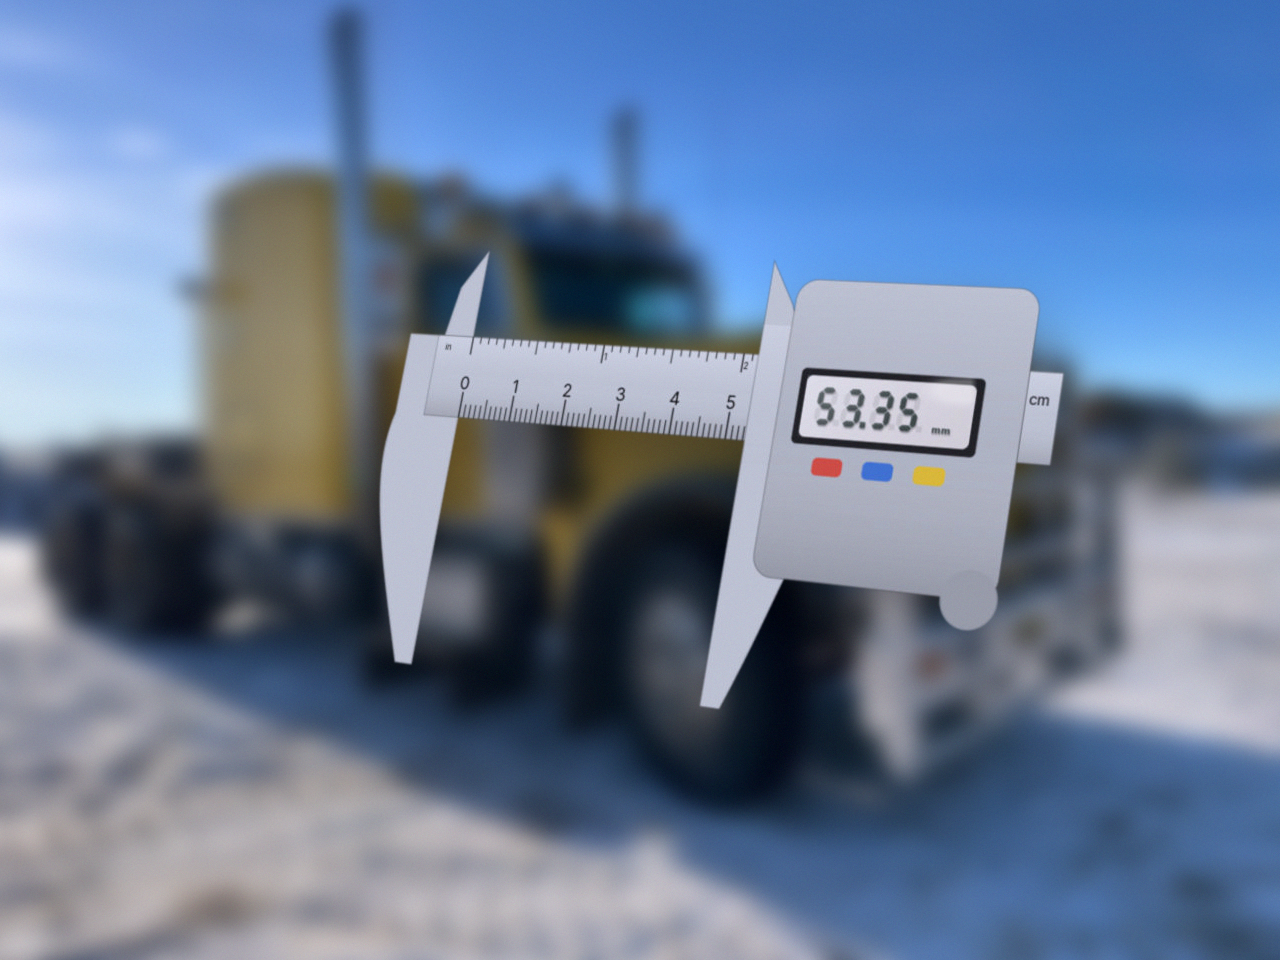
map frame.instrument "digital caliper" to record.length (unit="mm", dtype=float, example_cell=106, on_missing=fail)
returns 53.35
